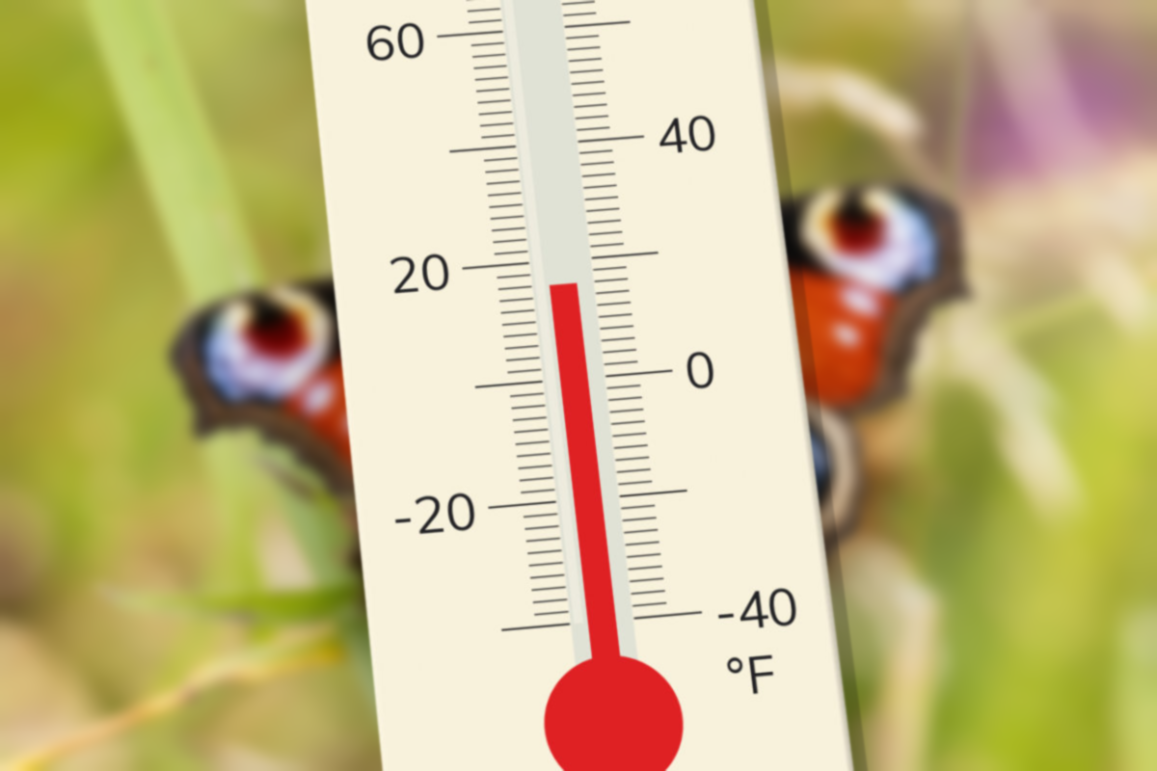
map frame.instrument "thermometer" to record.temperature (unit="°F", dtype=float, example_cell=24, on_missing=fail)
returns 16
